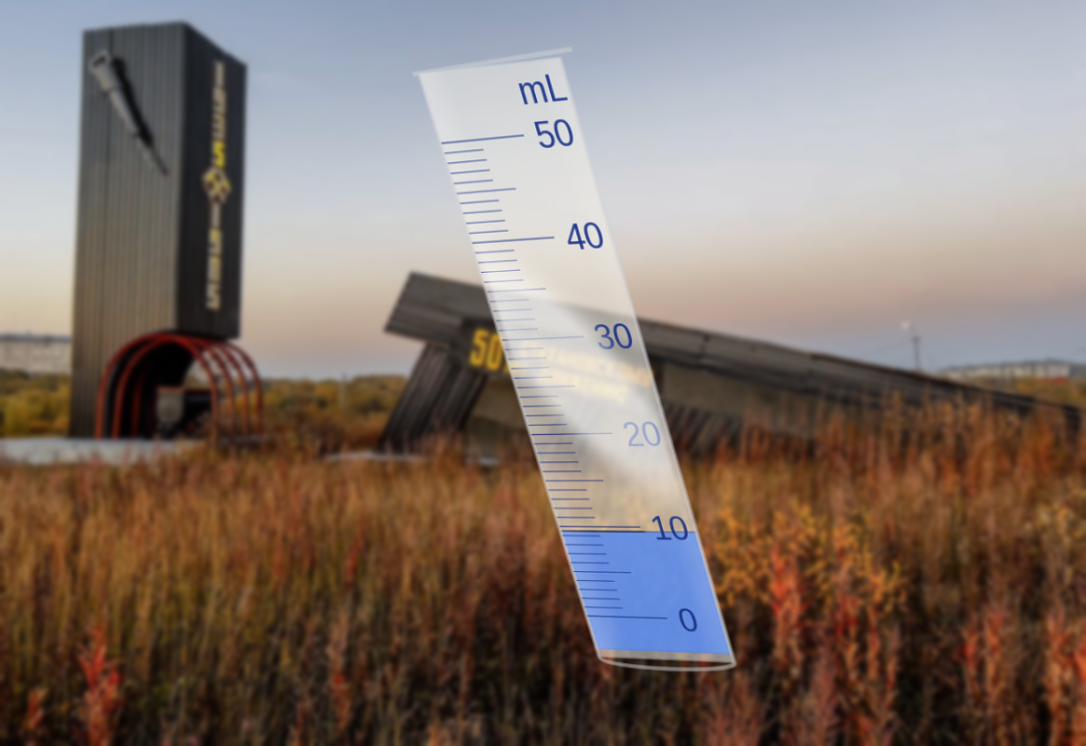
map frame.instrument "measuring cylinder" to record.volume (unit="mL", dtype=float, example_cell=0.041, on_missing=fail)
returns 9.5
